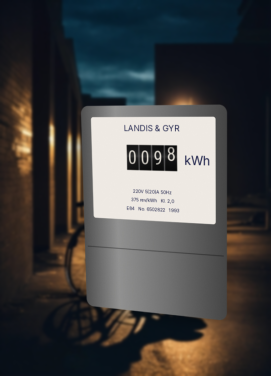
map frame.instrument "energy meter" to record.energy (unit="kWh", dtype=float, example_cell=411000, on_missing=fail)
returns 98
